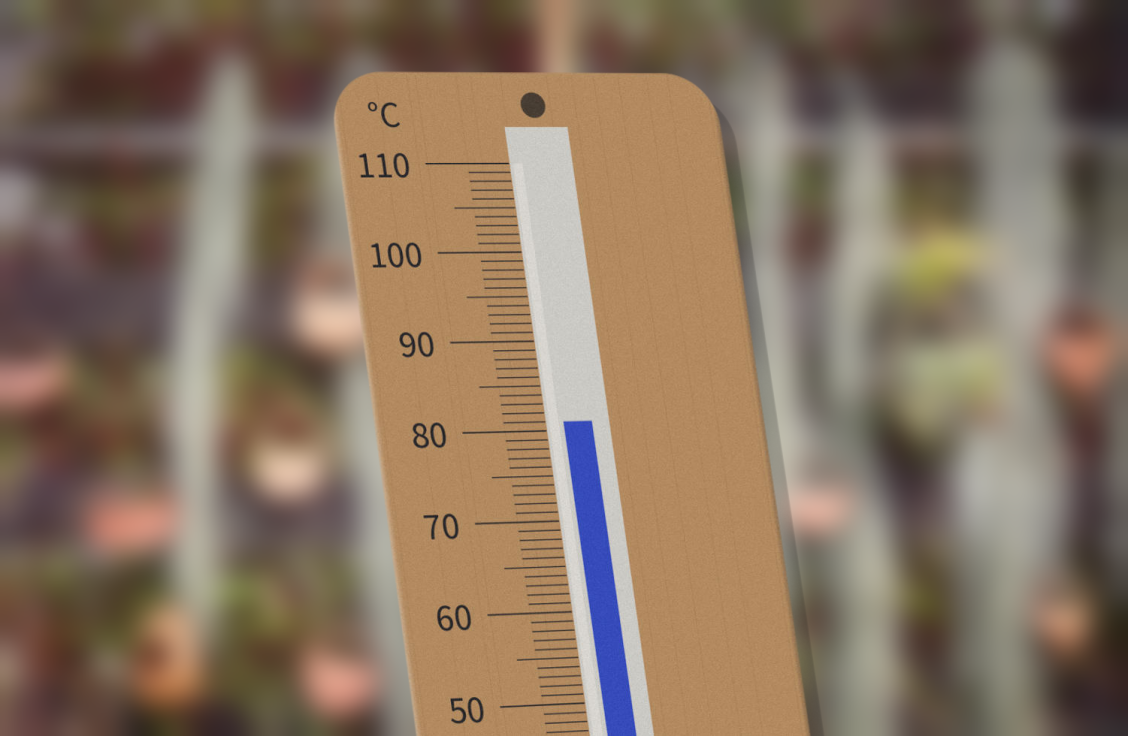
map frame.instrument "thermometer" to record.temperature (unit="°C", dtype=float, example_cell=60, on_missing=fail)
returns 81
